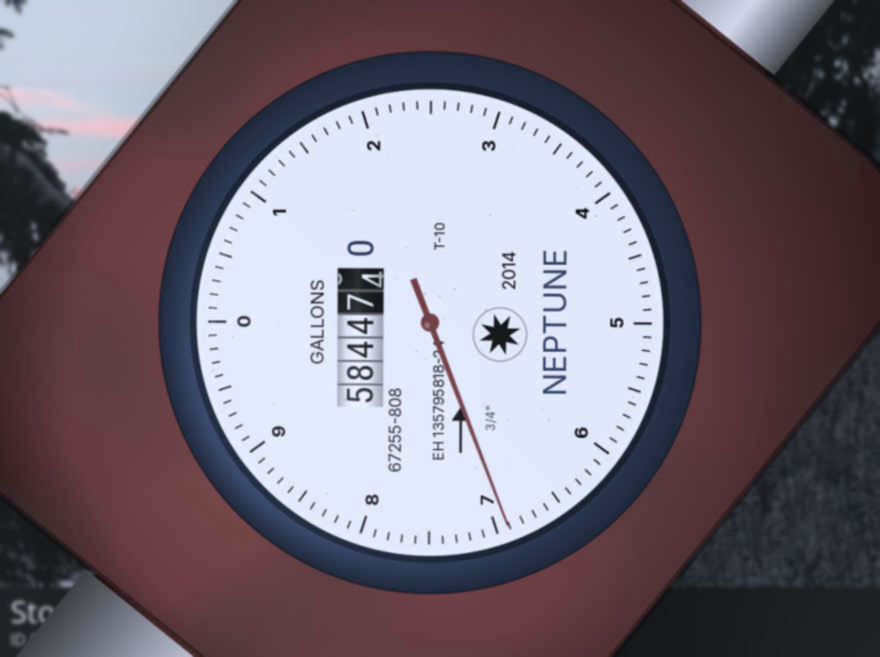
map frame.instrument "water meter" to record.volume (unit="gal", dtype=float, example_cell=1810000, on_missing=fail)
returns 5844736.9
